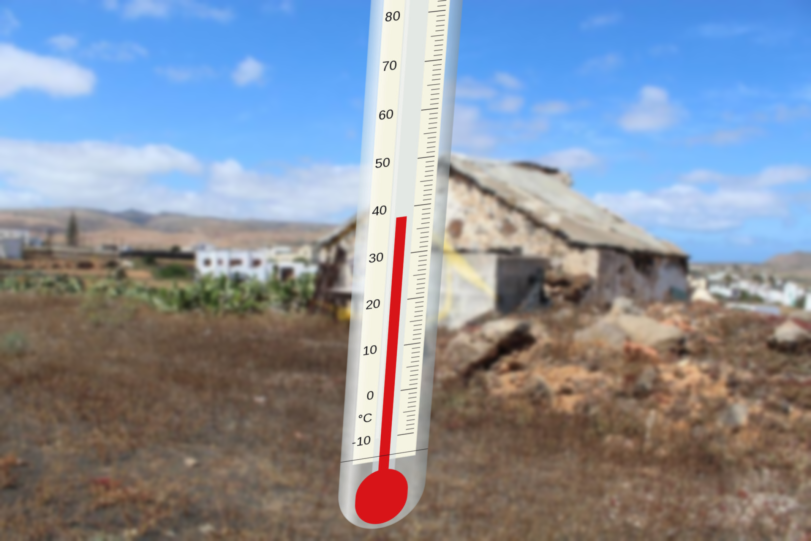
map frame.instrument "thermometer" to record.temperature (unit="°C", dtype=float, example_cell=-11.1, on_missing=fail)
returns 38
